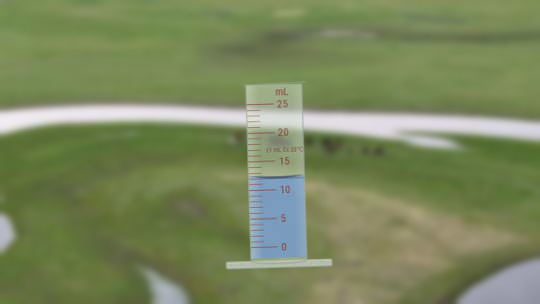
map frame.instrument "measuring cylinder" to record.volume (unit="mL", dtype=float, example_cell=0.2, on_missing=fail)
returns 12
